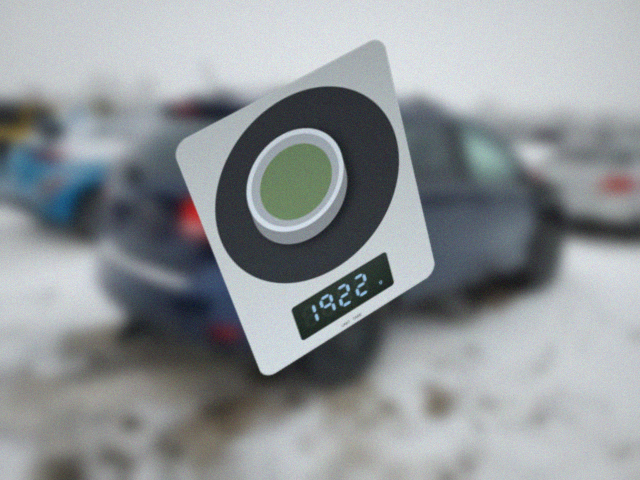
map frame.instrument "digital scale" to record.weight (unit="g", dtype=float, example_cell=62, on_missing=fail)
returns 1922
